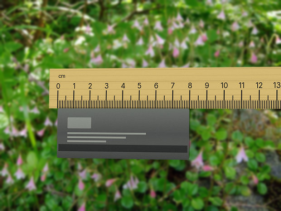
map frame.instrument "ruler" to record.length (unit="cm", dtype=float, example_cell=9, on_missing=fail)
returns 8
